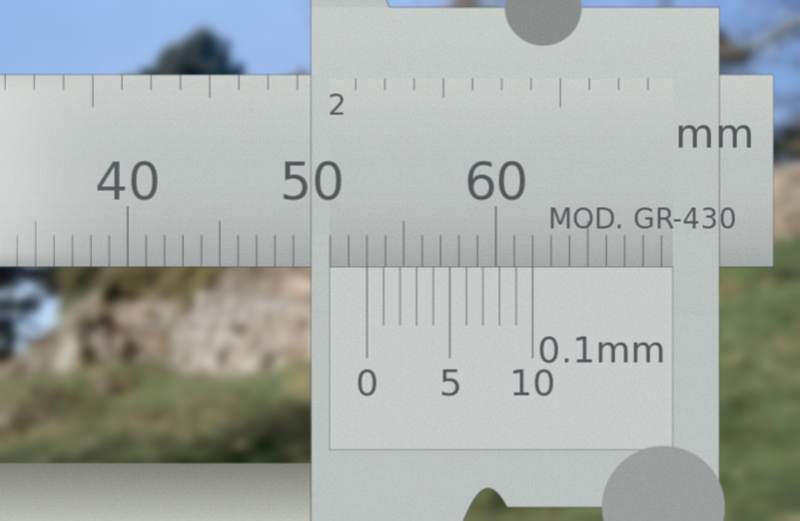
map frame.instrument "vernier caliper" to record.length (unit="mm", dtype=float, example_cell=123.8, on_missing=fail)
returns 53.0
